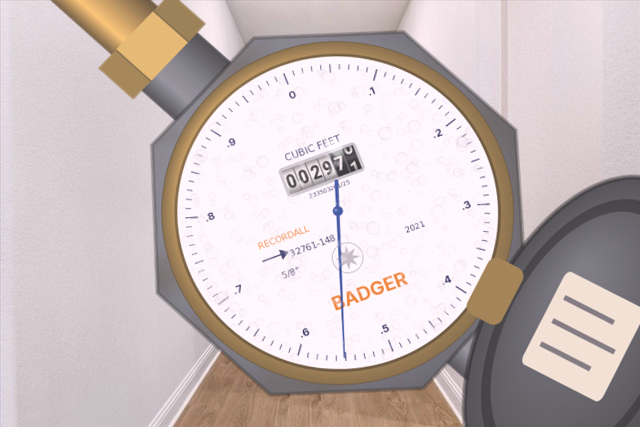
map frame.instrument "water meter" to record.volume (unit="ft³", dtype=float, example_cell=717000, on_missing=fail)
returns 2970.55
